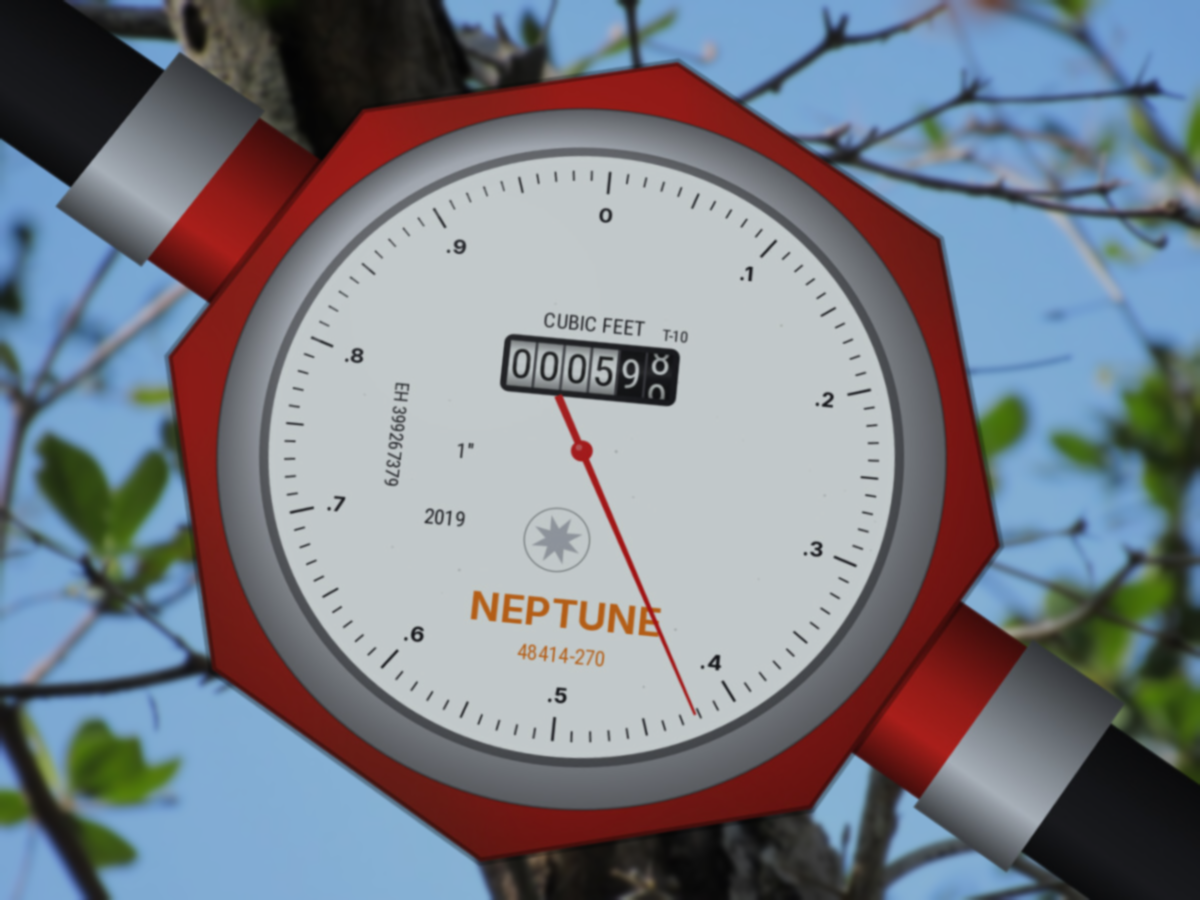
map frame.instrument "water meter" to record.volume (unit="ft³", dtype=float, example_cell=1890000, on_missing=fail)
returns 598.42
